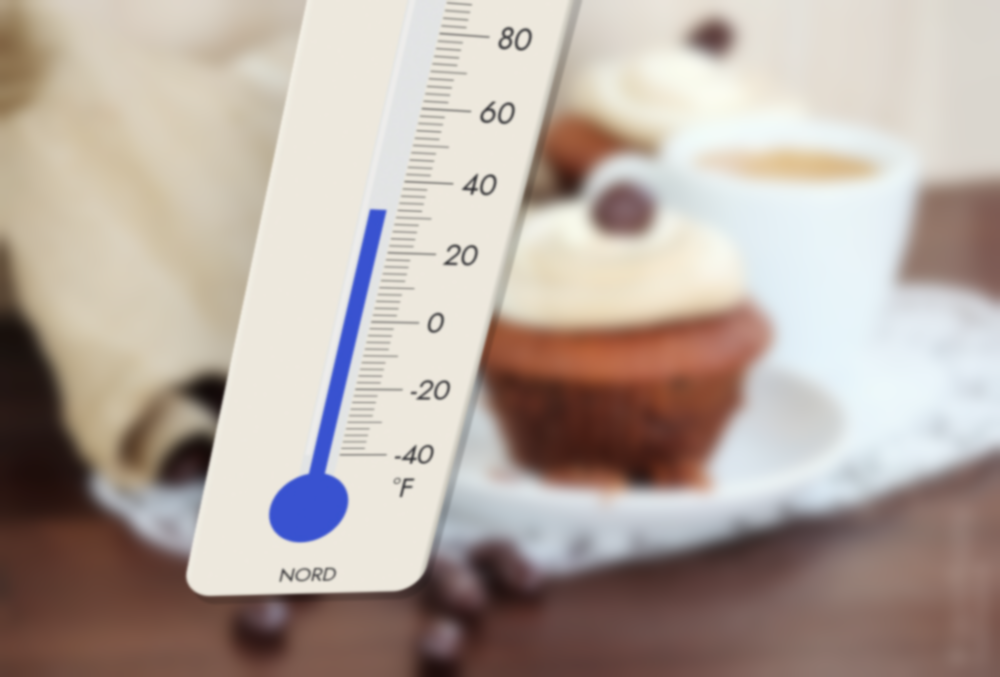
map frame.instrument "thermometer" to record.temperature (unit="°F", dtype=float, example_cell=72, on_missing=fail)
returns 32
